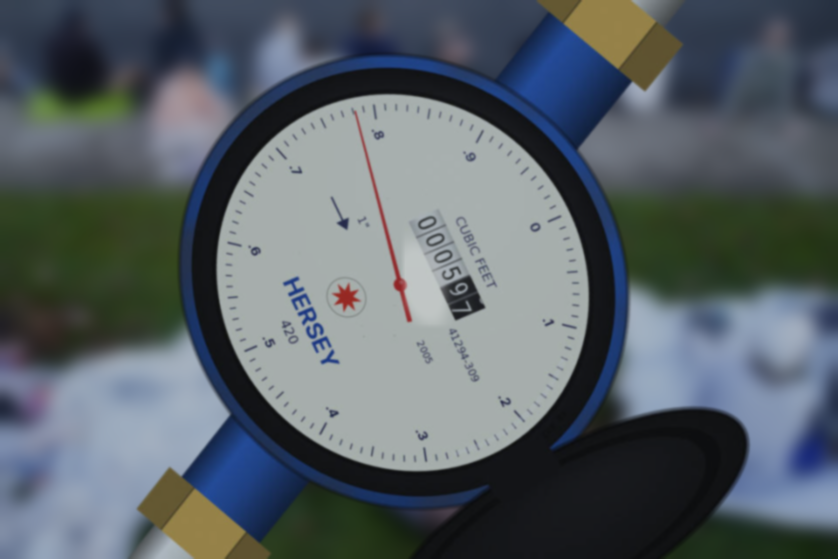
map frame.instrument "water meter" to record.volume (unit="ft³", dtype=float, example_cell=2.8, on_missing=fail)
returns 596.78
